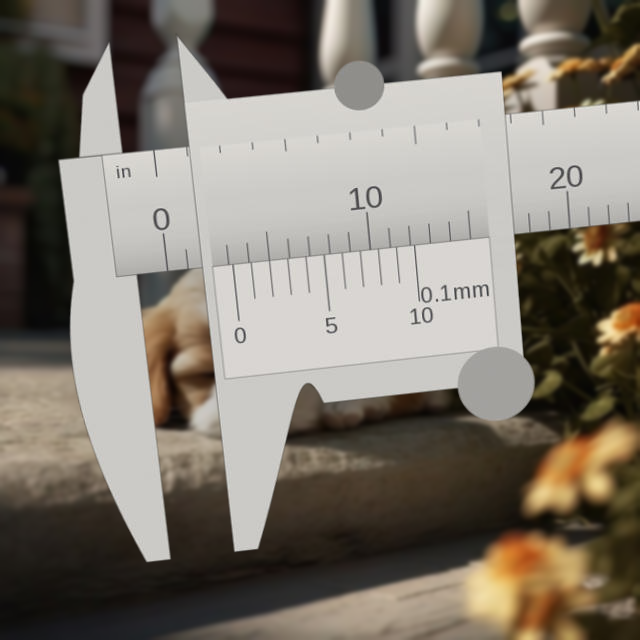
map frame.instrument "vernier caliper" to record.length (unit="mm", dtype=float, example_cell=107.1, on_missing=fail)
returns 3.2
